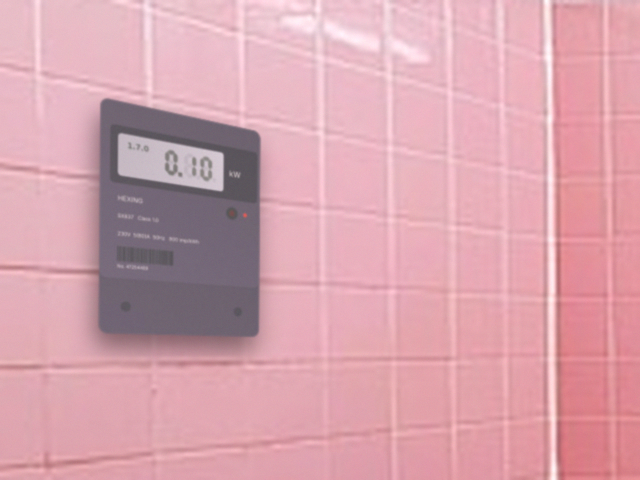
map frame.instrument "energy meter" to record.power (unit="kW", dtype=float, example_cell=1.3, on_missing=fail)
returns 0.10
